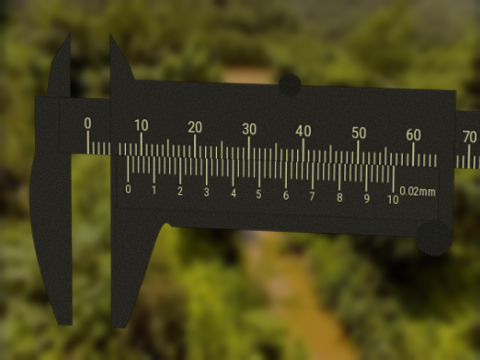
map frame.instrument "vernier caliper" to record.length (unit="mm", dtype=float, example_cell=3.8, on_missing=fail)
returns 7.5
